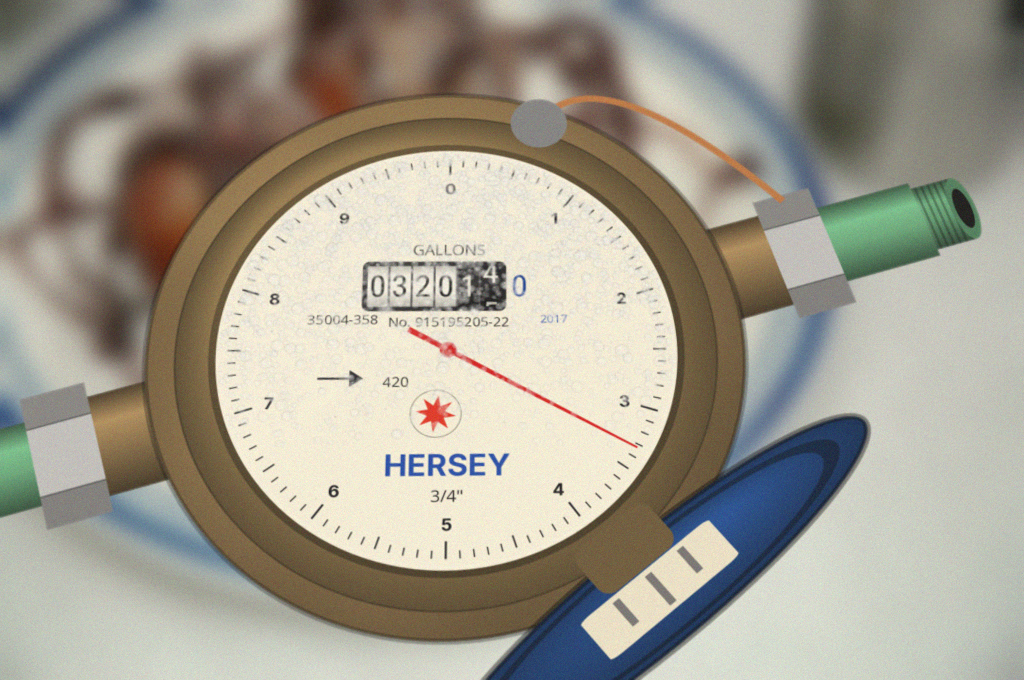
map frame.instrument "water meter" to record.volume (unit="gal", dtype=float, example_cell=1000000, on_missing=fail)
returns 320143.3
